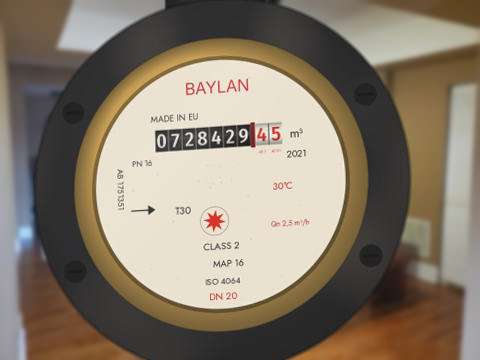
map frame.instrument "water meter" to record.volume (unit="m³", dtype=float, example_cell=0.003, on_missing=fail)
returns 728429.45
